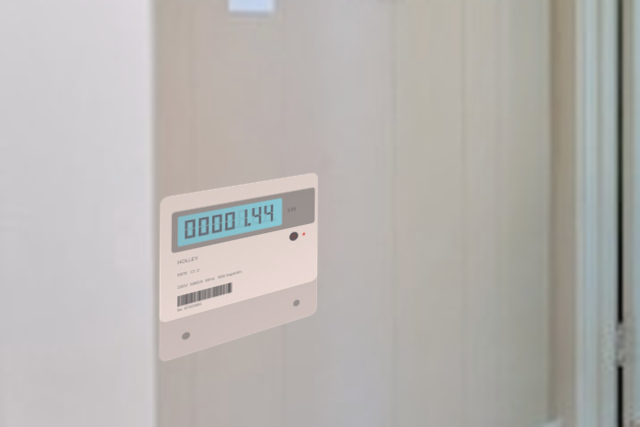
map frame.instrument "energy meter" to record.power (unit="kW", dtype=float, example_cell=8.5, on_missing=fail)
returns 1.44
